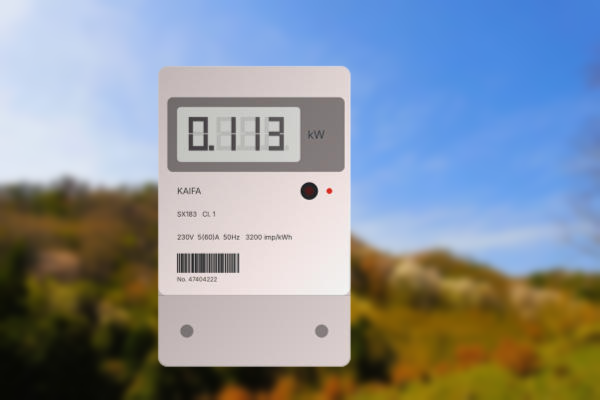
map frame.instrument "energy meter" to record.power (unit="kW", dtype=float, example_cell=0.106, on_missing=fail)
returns 0.113
